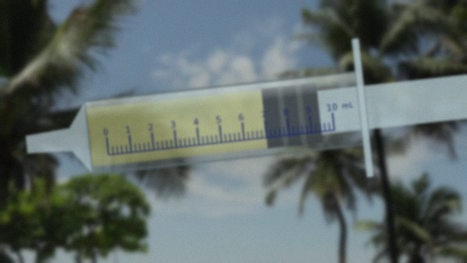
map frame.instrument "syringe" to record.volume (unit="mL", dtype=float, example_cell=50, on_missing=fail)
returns 7
